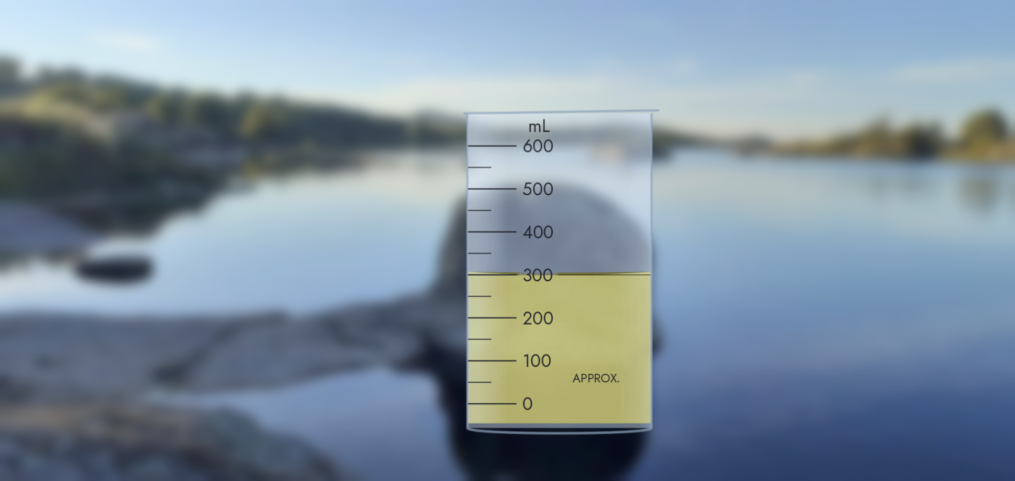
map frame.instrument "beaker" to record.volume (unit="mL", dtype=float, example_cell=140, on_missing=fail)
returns 300
